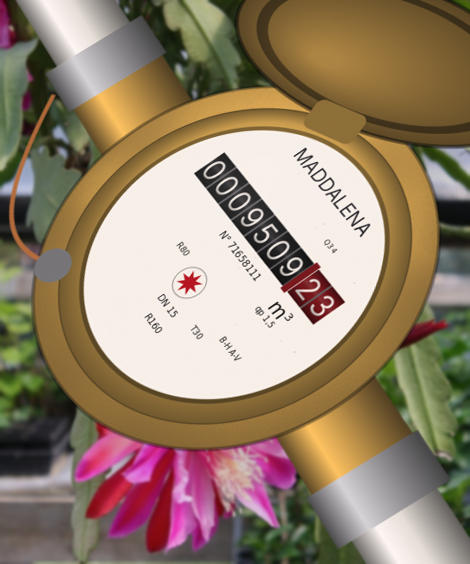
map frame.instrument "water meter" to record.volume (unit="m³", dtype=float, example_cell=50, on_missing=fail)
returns 9509.23
